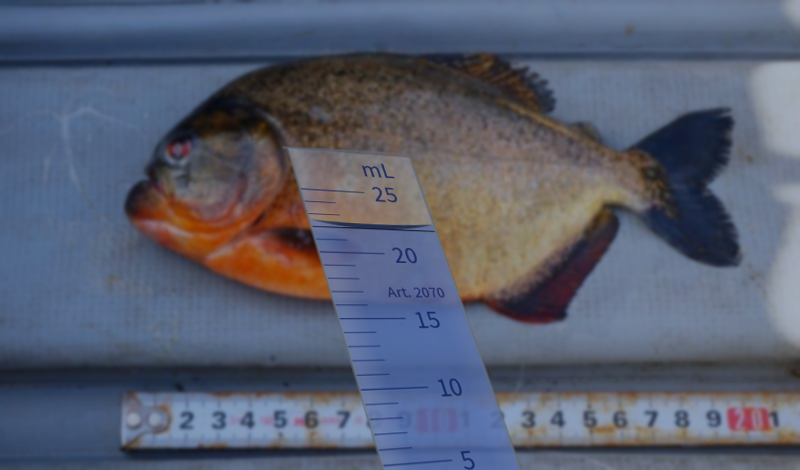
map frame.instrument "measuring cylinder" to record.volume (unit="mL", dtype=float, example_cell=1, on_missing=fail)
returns 22
